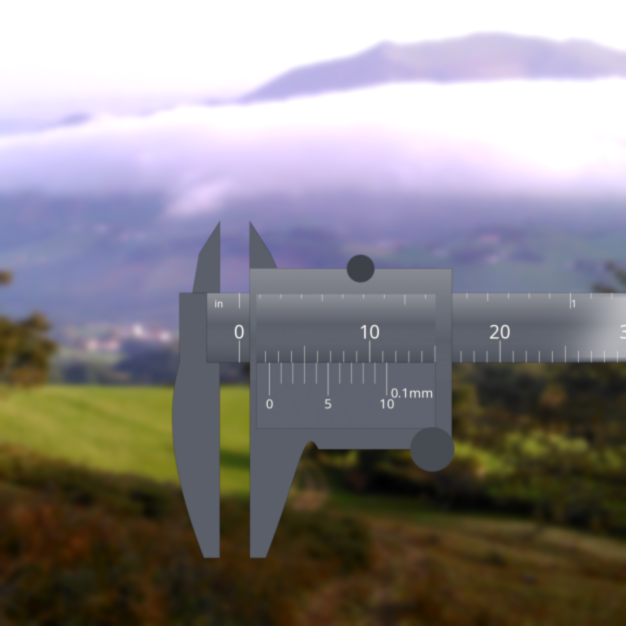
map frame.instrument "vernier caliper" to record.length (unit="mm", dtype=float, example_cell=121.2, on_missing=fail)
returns 2.3
